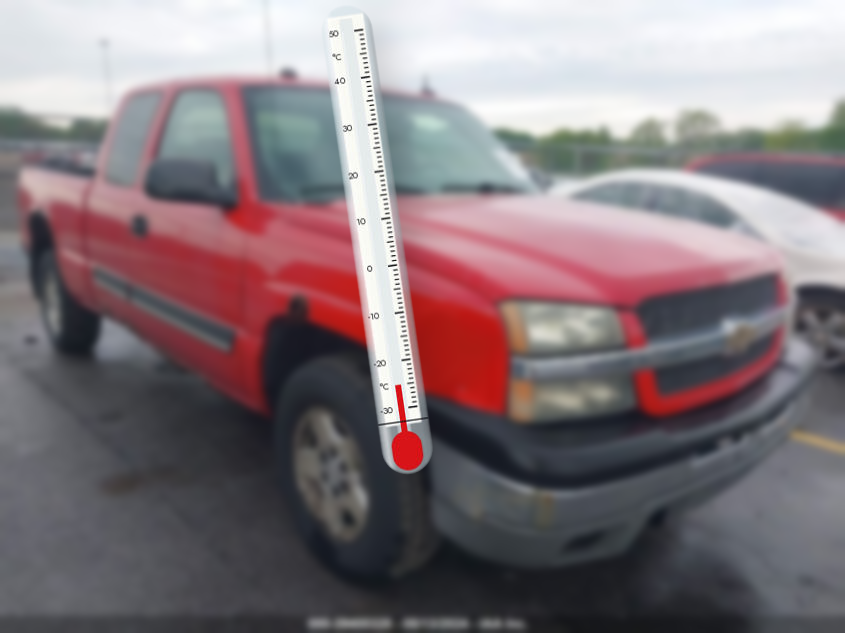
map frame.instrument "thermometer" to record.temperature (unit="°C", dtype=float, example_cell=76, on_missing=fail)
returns -25
